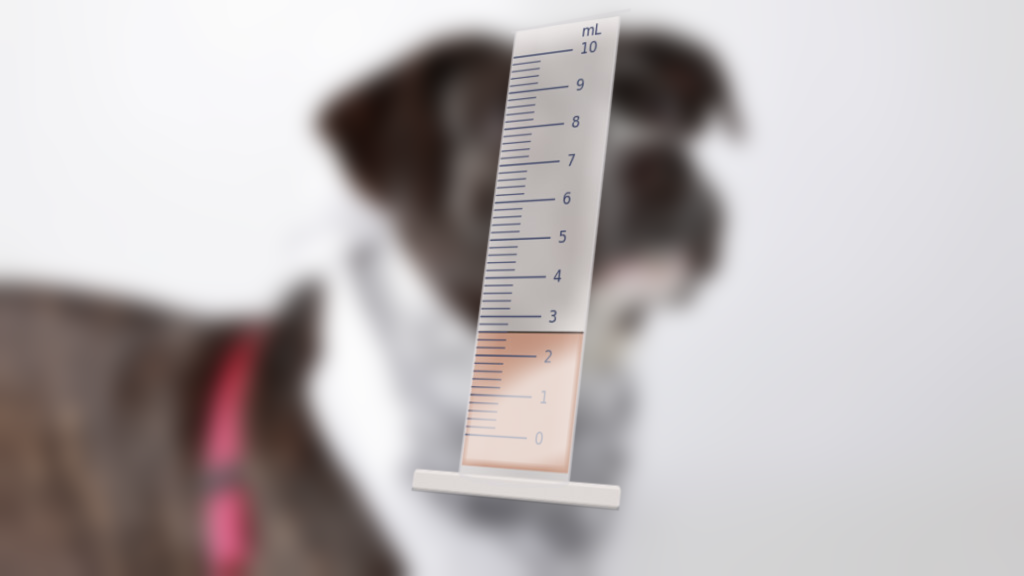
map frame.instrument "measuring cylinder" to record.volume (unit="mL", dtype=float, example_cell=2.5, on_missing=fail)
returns 2.6
